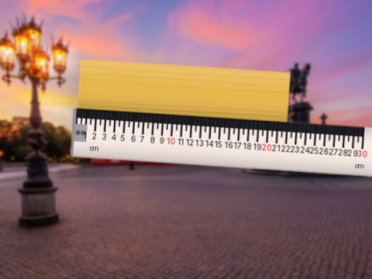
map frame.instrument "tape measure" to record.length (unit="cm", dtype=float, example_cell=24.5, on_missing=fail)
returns 22
